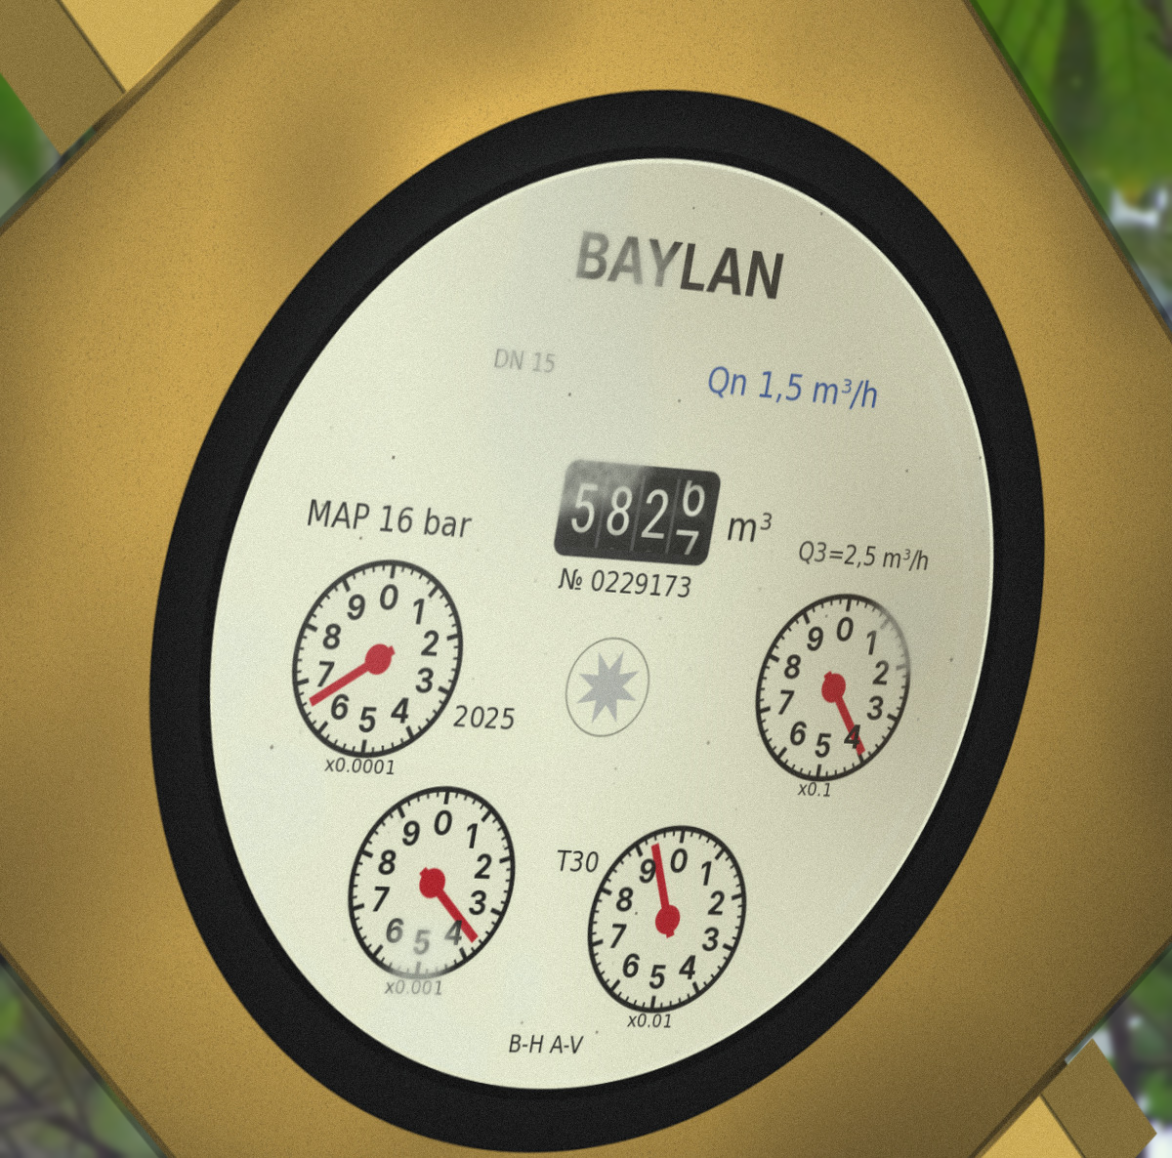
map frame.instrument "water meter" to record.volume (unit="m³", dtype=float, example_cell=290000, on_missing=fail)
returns 5826.3936
